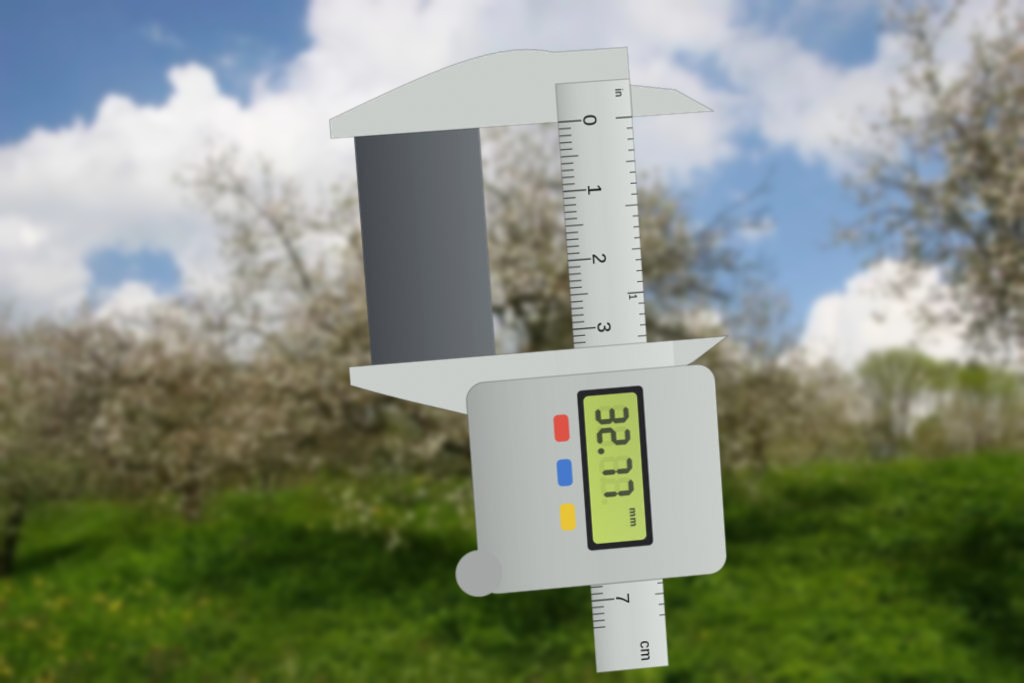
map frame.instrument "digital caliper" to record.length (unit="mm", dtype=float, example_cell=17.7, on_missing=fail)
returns 32.77
